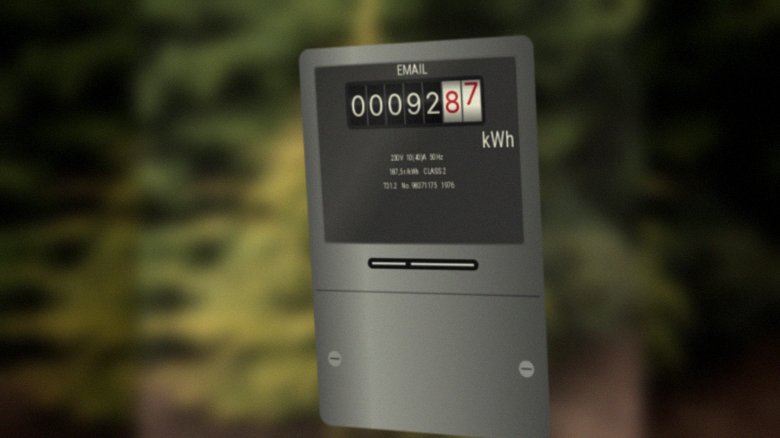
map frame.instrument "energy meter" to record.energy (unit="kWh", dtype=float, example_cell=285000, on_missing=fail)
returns 92.87
